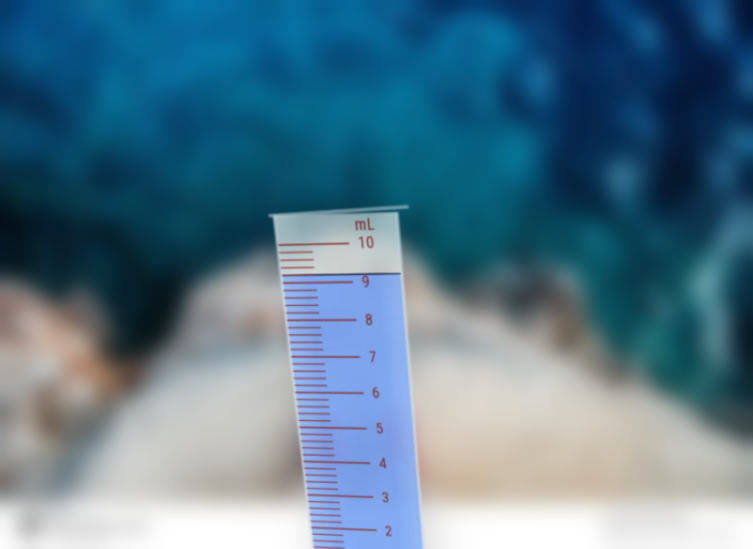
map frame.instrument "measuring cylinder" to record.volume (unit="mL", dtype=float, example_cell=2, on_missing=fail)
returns 9.2
